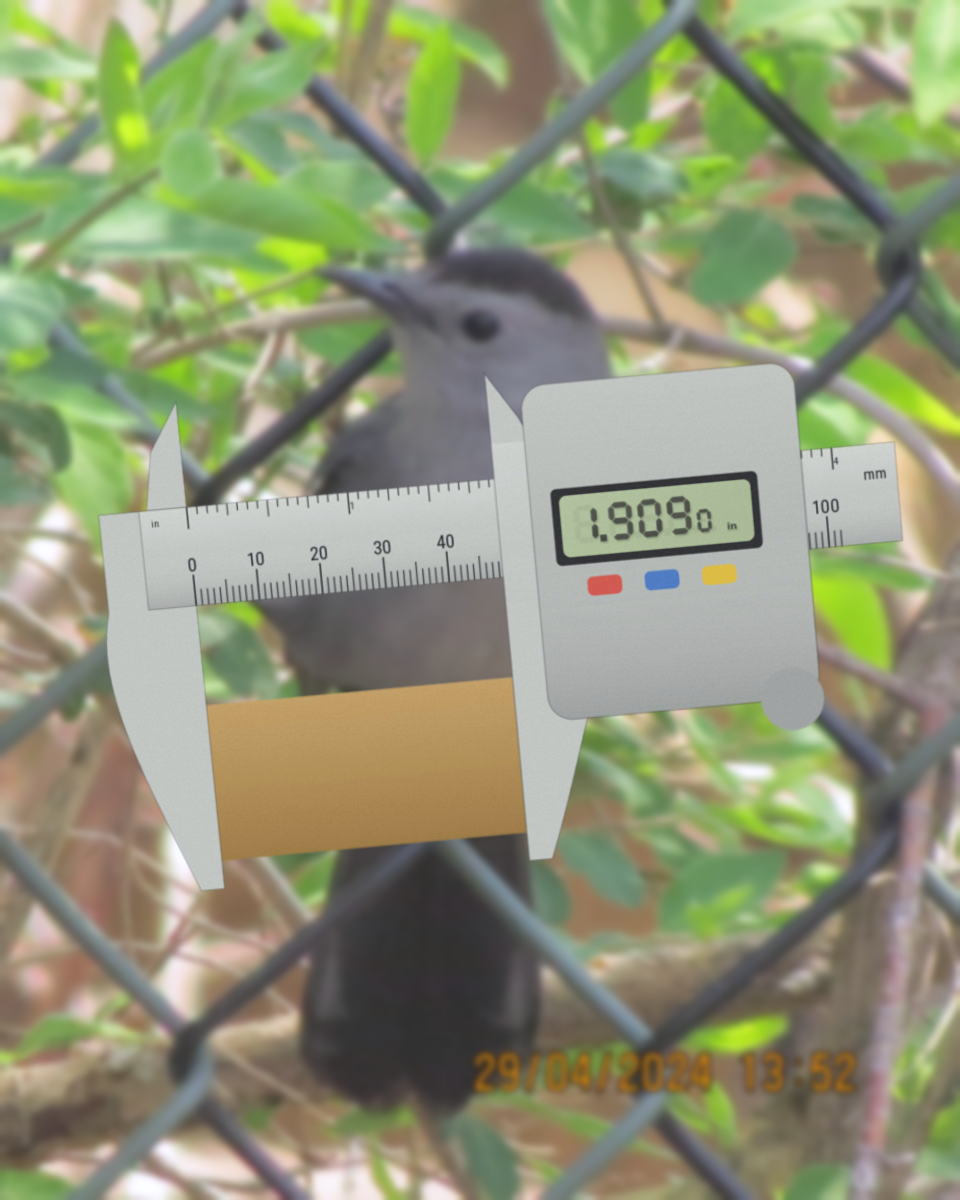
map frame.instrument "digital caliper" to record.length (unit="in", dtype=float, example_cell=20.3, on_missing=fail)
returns 1.9090
